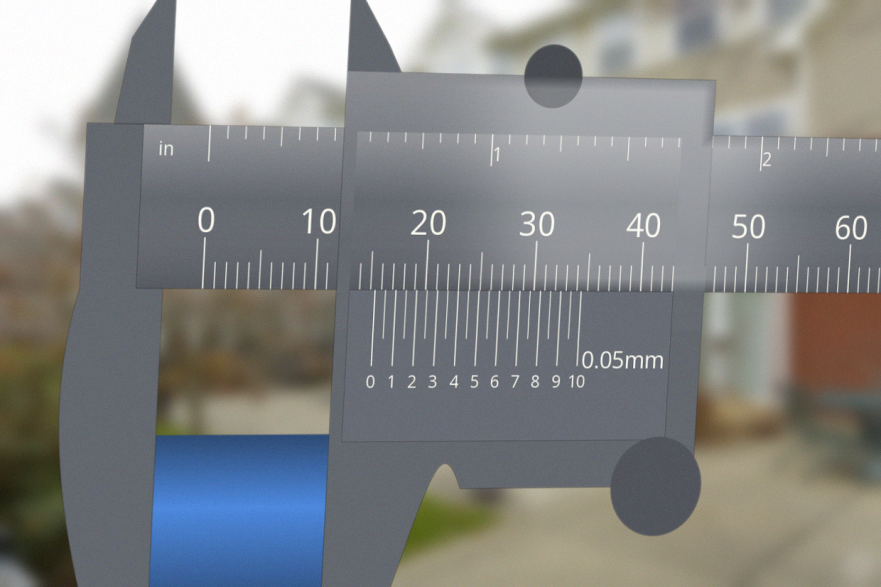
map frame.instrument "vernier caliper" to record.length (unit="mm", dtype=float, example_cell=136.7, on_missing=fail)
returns 15.4
